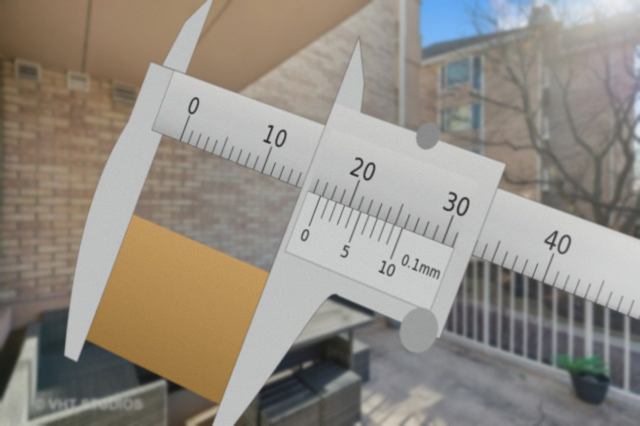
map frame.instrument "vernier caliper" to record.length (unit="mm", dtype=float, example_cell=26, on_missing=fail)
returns 16.8
